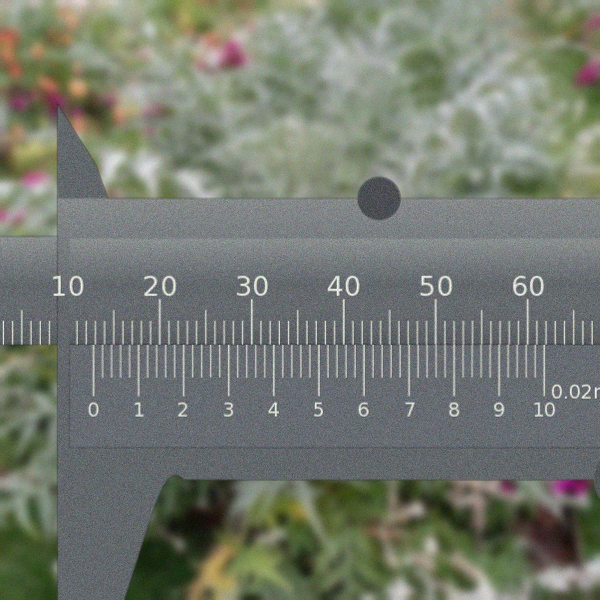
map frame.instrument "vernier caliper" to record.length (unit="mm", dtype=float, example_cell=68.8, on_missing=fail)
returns 12.8
